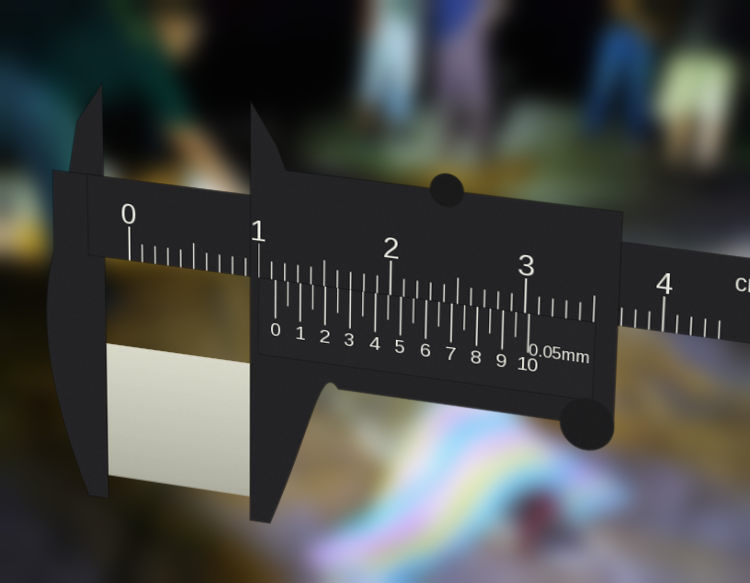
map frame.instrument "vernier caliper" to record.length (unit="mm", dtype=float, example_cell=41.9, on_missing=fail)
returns 11.3
